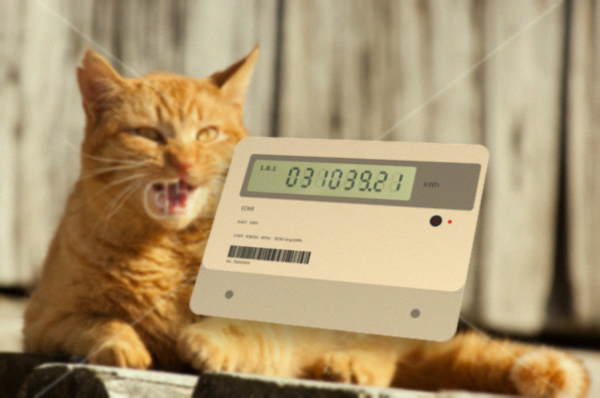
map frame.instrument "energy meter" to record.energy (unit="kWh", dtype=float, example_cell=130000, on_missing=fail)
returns 31039.21
